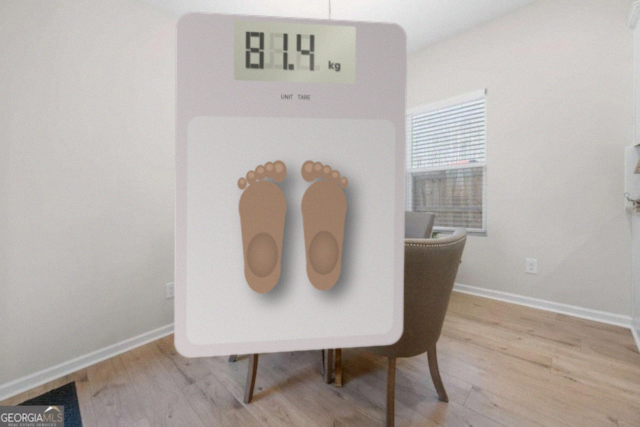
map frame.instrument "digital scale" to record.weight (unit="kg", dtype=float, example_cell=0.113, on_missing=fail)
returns 81.4
